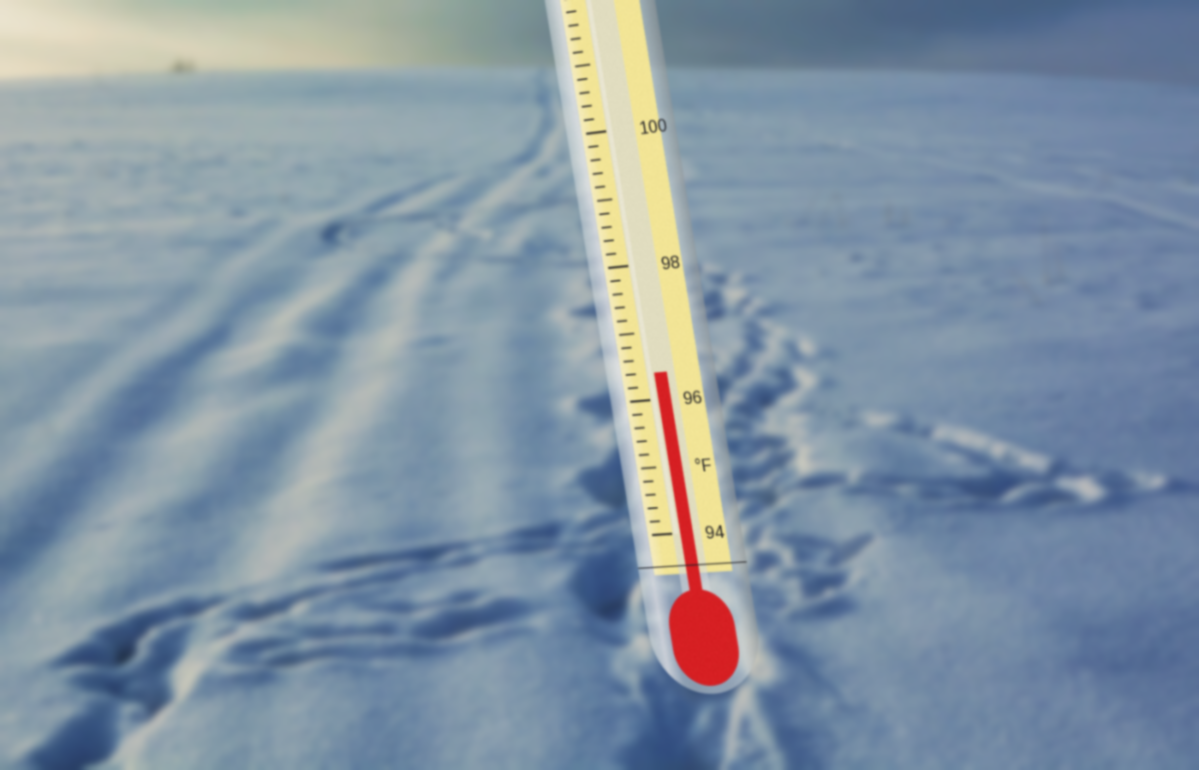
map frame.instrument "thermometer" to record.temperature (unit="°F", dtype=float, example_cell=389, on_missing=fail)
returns 96.4
